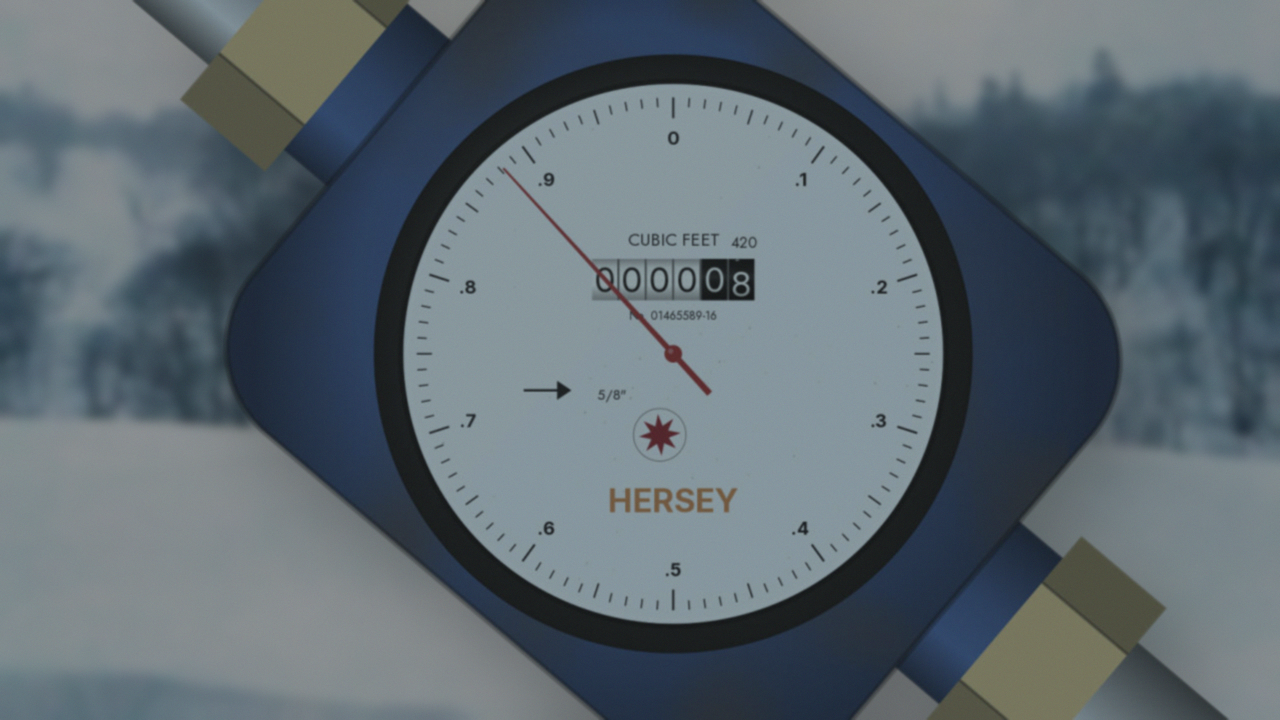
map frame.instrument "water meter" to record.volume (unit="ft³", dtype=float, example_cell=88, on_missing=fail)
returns 7.88
